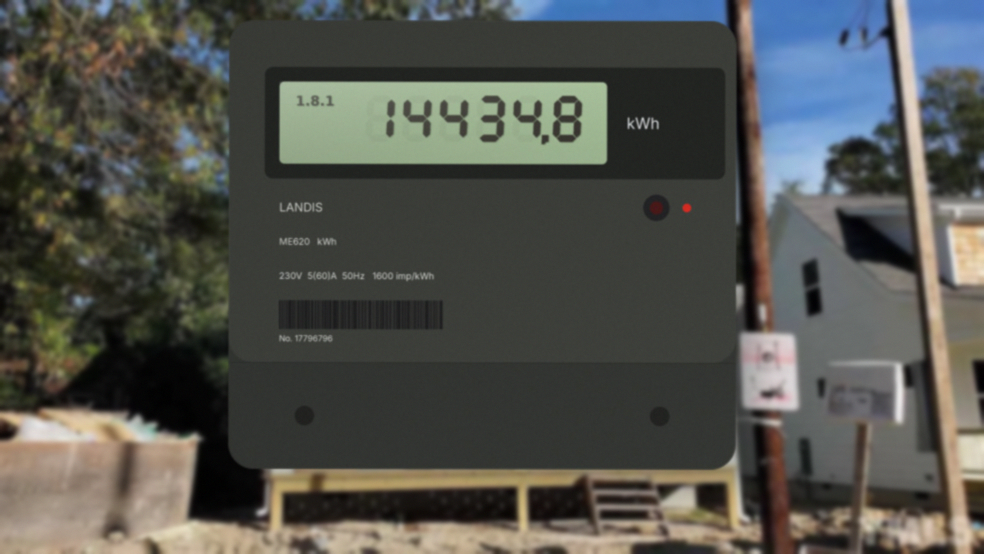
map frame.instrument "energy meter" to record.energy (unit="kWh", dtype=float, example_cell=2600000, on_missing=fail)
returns 14434.8
